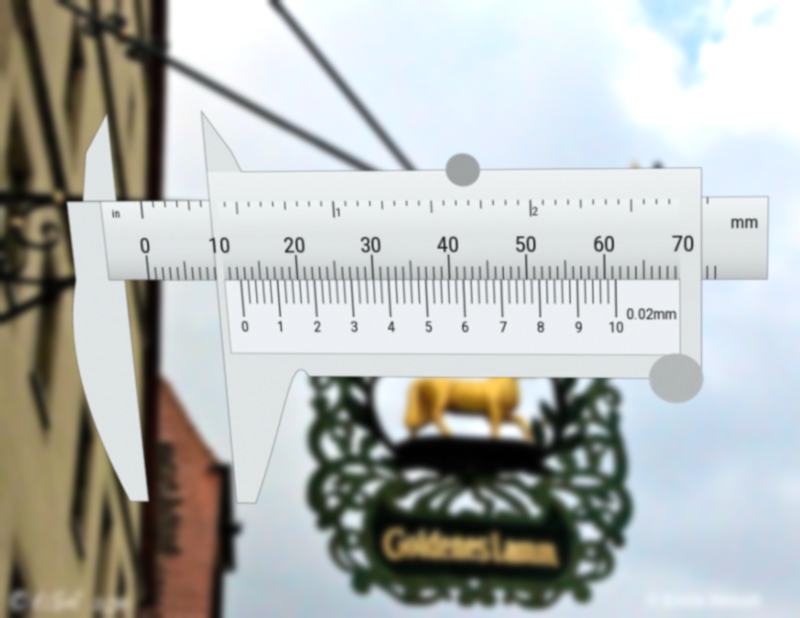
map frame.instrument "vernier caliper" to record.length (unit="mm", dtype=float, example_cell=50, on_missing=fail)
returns 12.4
